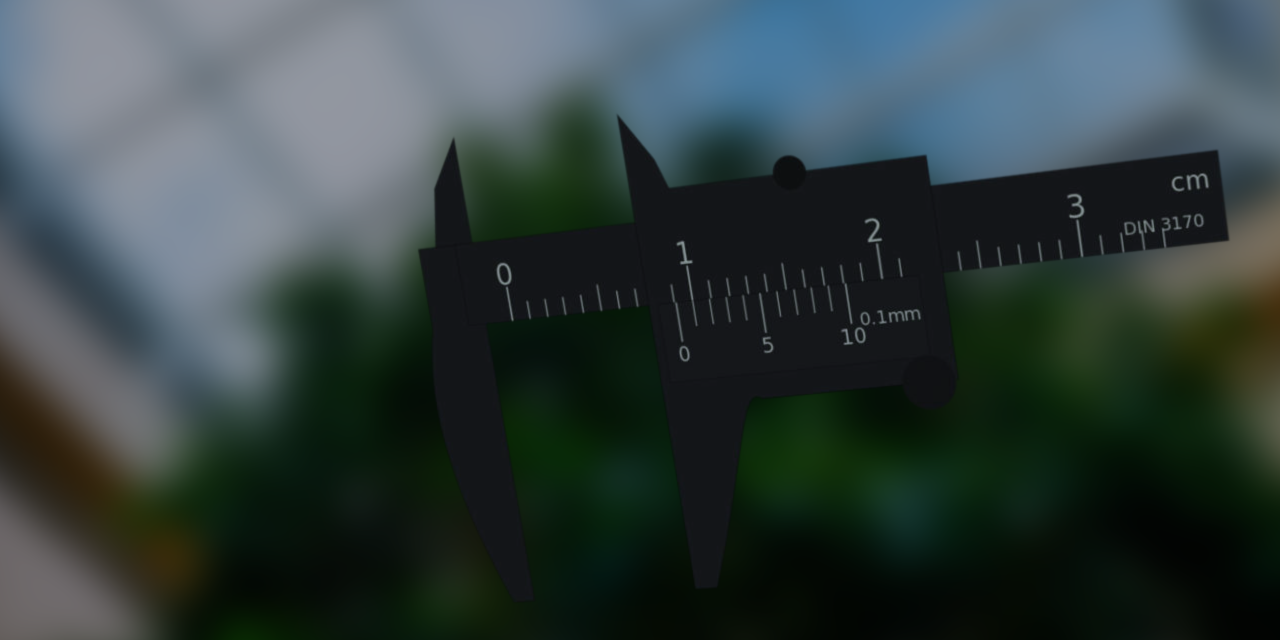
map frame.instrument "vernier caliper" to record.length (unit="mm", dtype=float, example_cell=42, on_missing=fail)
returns 9.1
